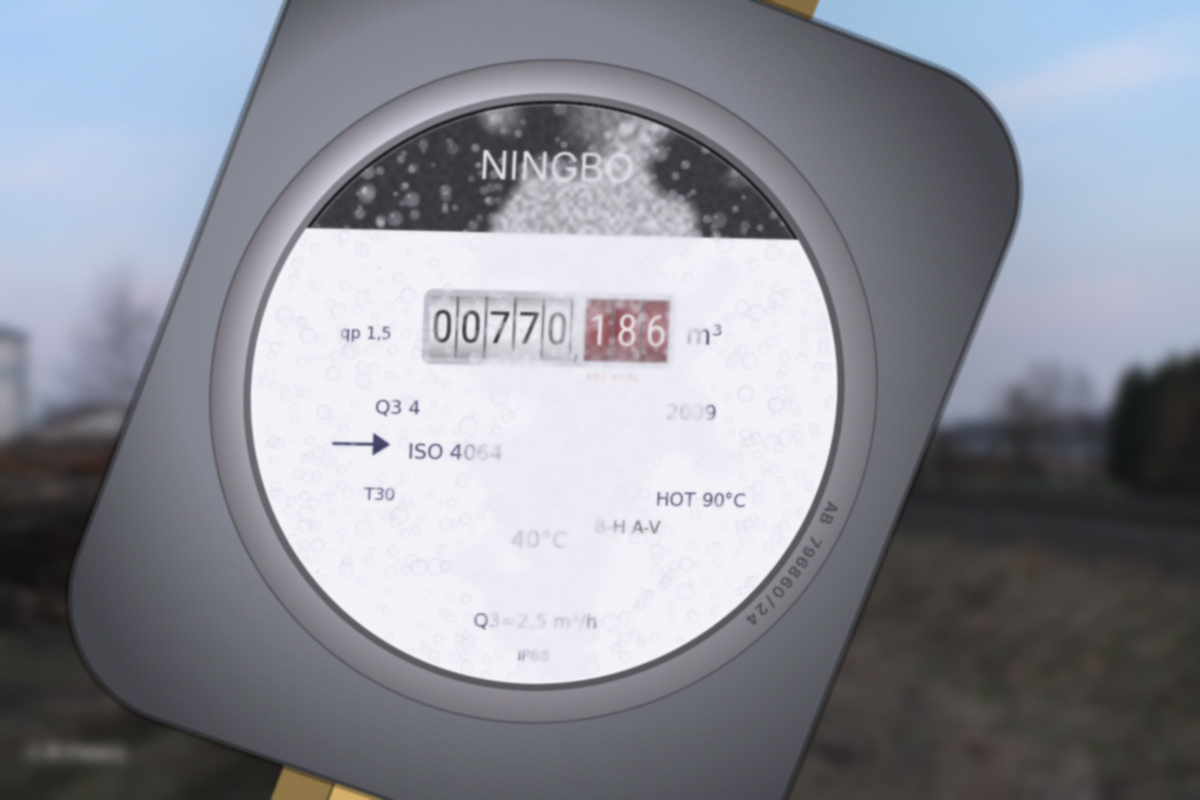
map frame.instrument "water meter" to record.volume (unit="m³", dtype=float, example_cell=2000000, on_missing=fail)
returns 770.186
